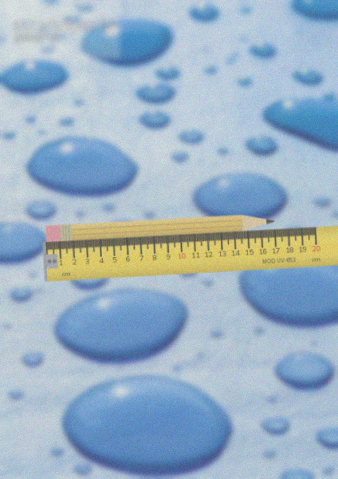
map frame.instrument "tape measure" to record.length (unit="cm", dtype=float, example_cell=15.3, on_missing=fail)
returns 17
